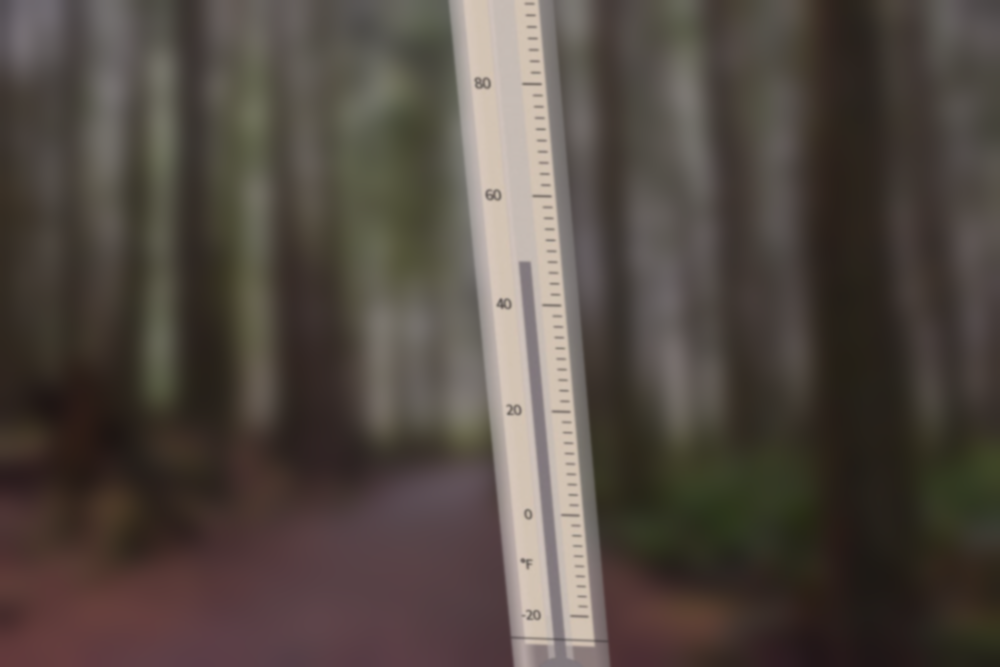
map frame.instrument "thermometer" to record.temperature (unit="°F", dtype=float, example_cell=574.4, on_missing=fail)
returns 48
